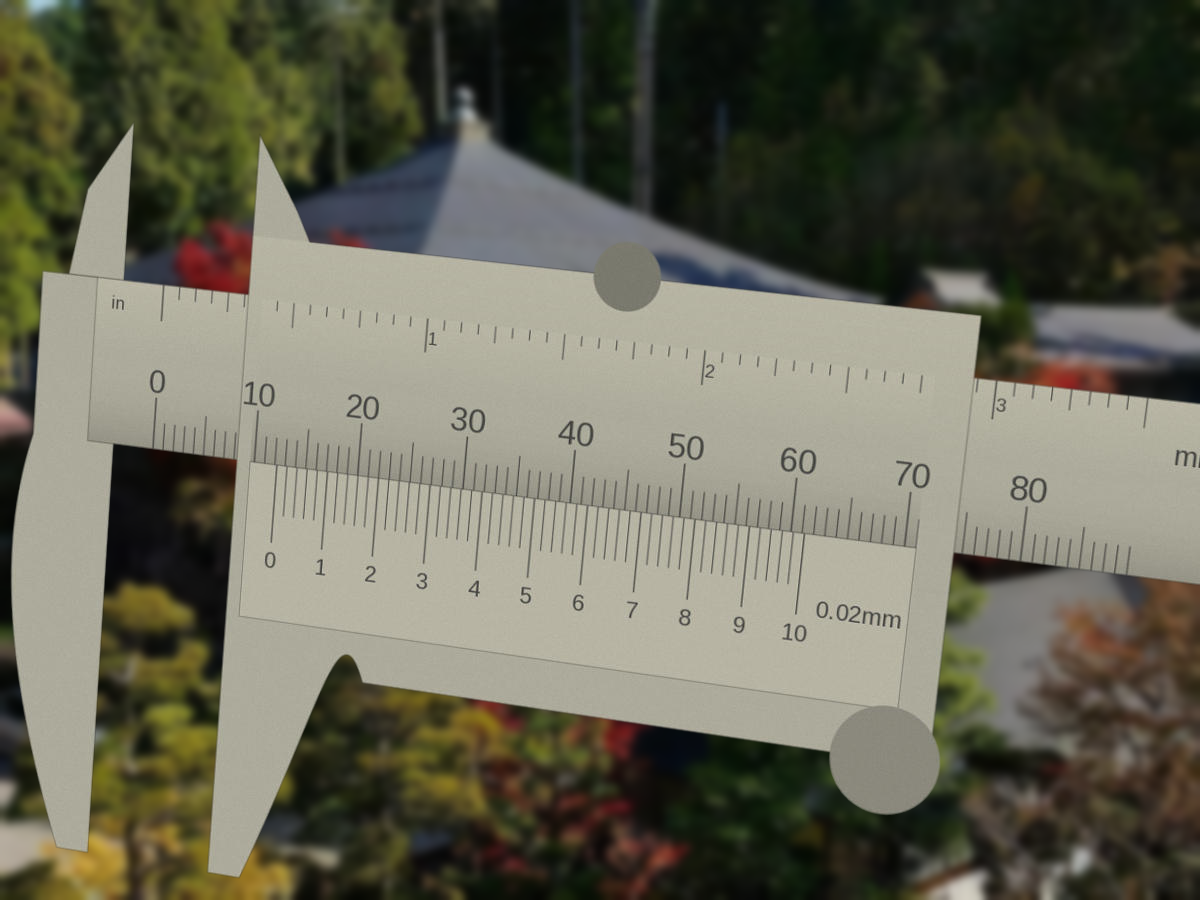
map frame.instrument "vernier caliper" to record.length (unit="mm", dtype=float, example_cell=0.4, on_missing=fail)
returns 12.2
